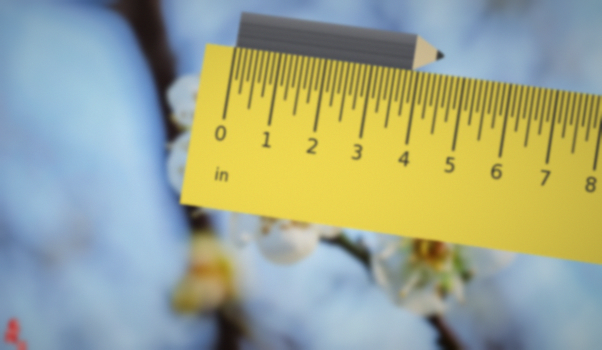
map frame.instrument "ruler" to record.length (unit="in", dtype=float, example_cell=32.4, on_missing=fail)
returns 4.5
